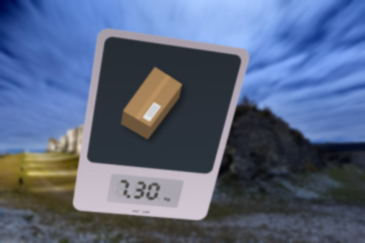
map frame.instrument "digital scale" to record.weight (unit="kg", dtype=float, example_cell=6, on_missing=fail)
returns 7.30
